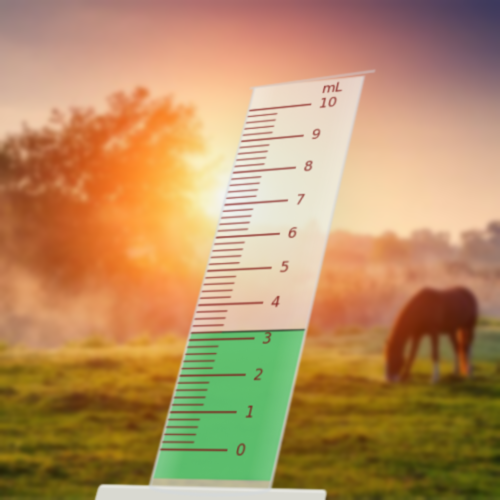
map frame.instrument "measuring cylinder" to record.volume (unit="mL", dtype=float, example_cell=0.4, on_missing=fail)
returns 3.2
